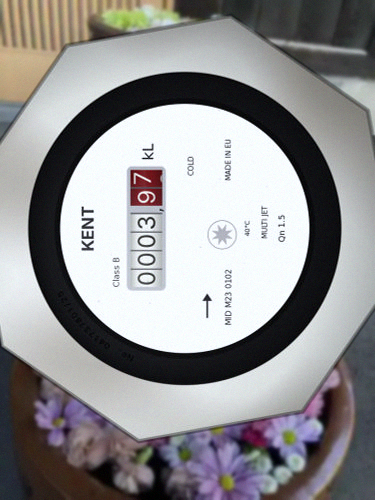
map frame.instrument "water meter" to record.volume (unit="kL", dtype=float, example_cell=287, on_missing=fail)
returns 3.97
